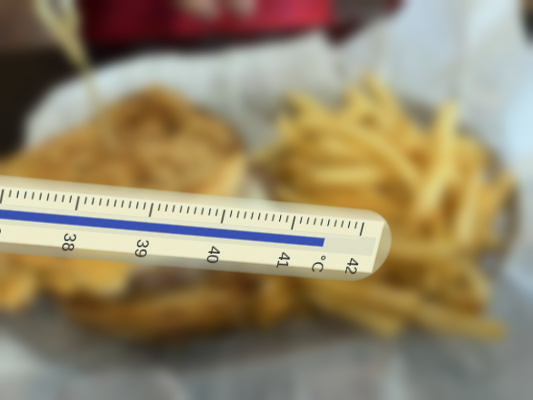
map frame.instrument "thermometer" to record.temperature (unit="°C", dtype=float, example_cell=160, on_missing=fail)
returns 41.5
